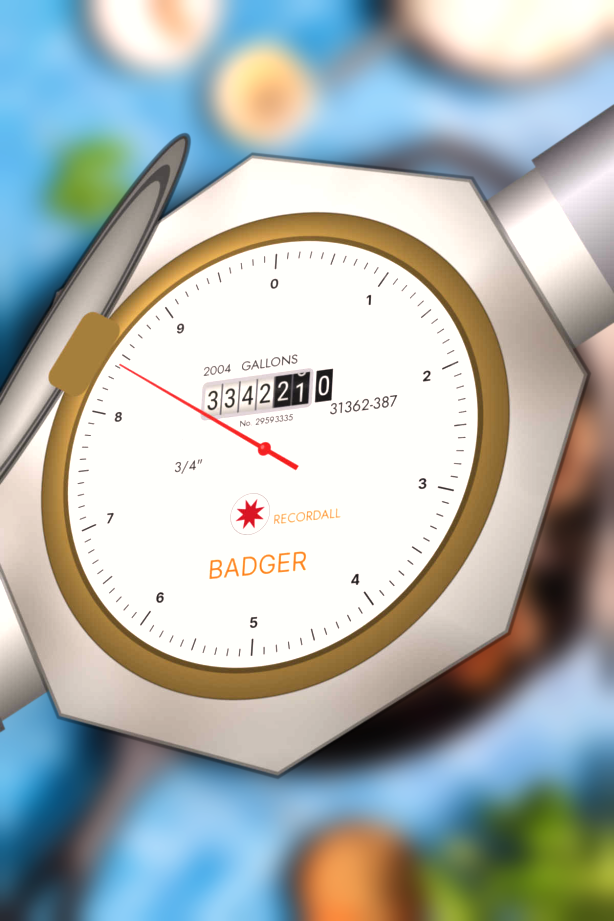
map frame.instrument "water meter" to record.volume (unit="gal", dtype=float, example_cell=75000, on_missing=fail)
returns 3342208.4
